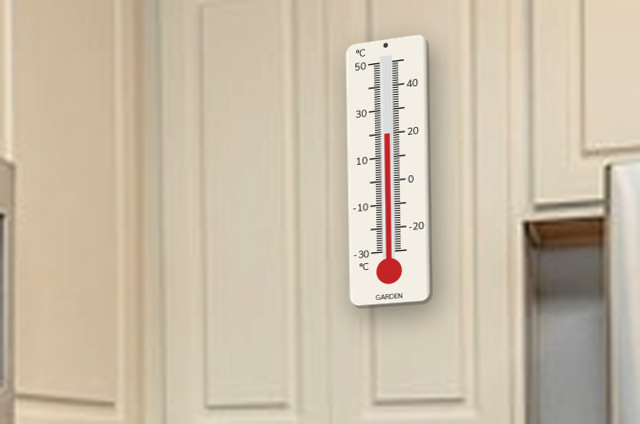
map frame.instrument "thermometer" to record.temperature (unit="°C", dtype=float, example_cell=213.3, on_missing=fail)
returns 20
